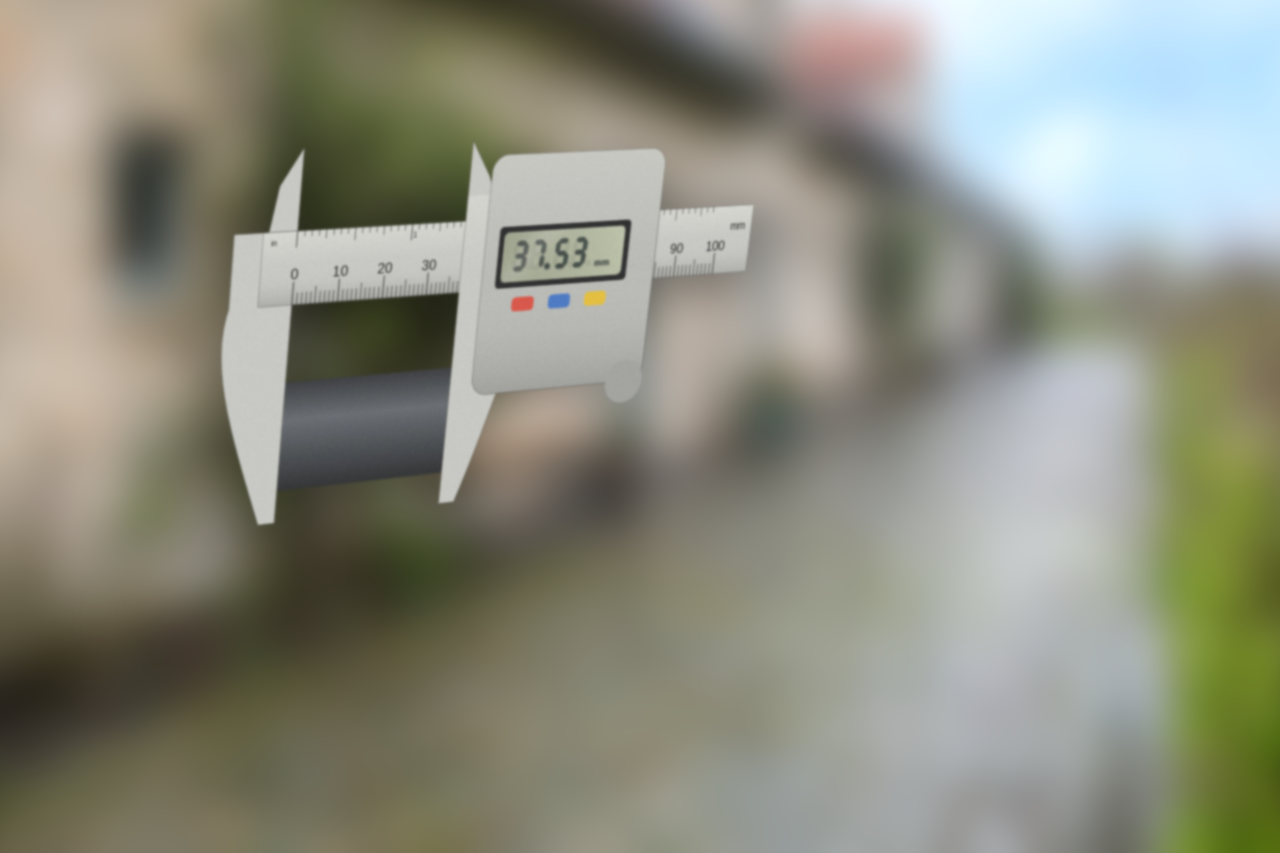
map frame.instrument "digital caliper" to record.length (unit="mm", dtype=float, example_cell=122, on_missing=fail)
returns 37.53
